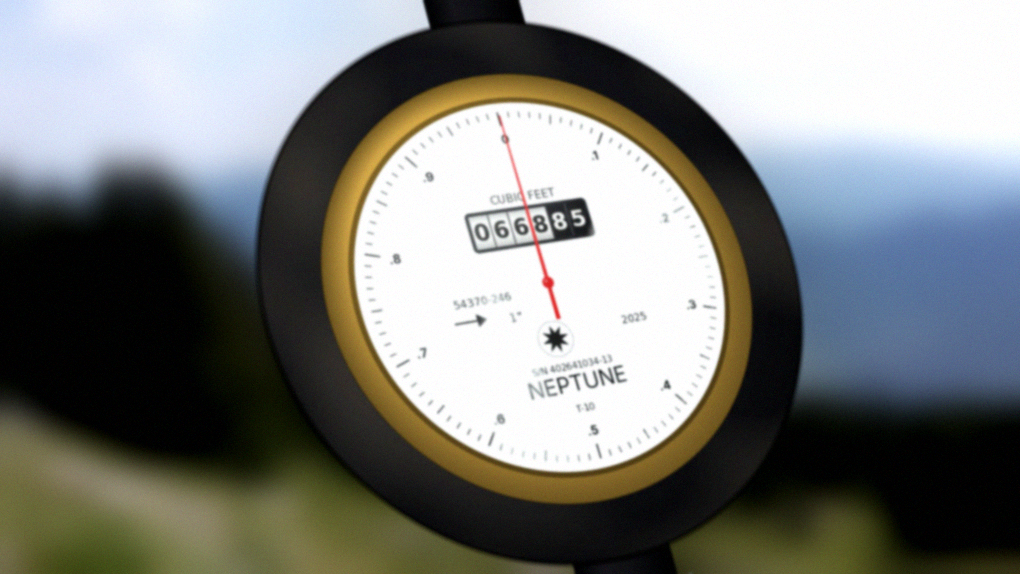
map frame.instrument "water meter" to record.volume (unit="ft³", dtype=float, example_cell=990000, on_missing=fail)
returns 66885.00
